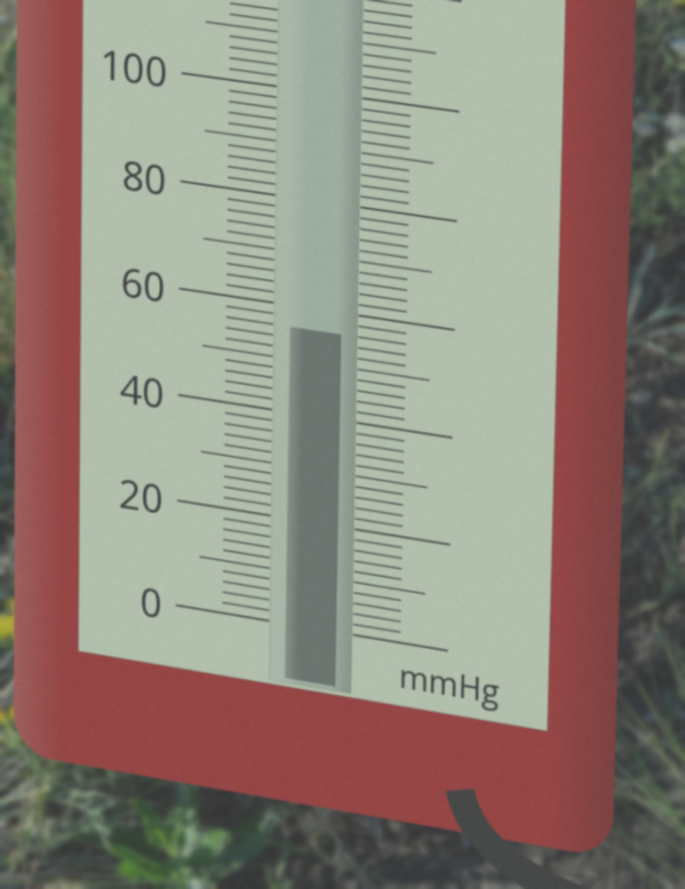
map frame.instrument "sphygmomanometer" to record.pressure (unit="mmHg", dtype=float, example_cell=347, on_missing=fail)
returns 56
